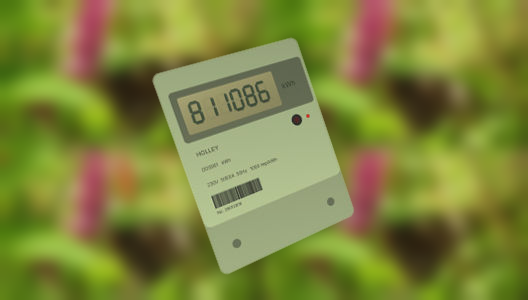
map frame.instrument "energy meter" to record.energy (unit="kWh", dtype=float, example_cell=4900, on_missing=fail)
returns 811086
